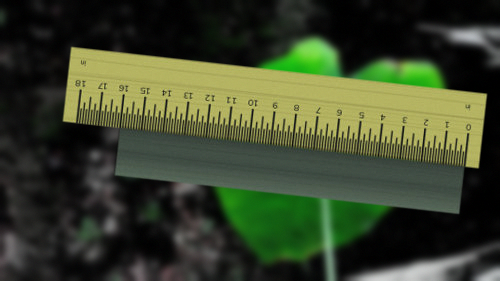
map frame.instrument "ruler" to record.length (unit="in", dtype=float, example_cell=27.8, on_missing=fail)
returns 16
